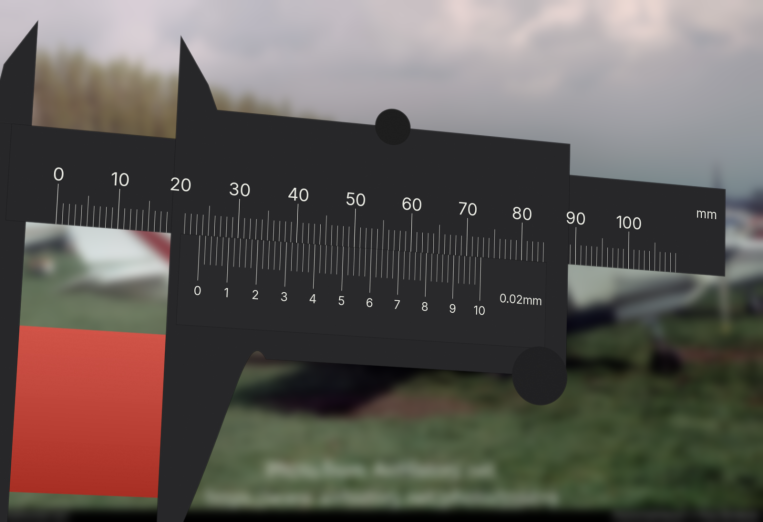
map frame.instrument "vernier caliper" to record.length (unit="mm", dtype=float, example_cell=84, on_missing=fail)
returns 23.6
